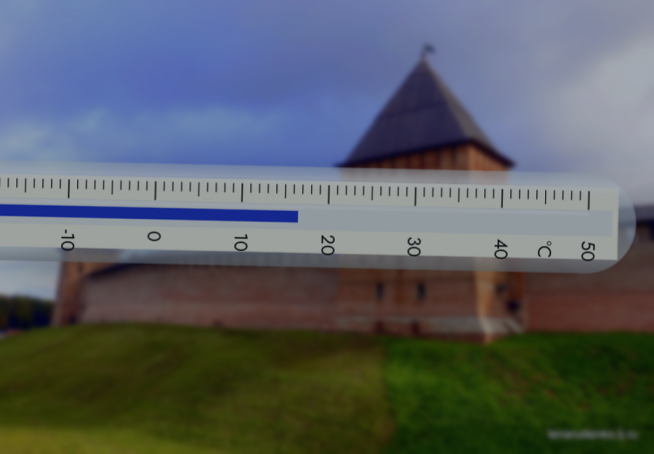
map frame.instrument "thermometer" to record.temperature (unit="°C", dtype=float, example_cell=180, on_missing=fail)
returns 16.5
